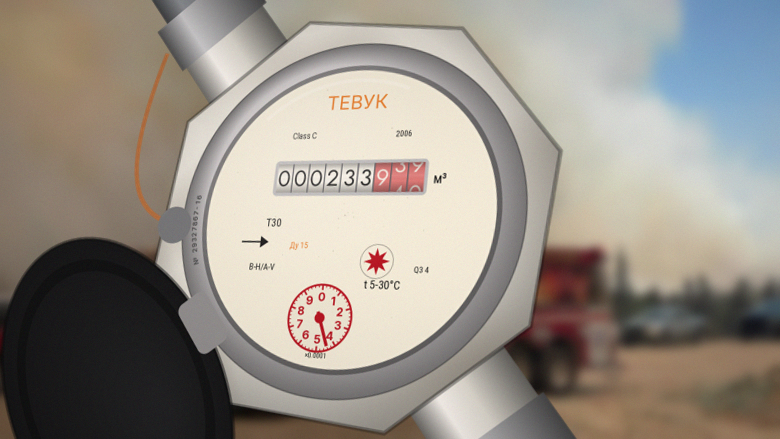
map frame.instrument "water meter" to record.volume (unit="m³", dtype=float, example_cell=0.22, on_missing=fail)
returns 233.9394
